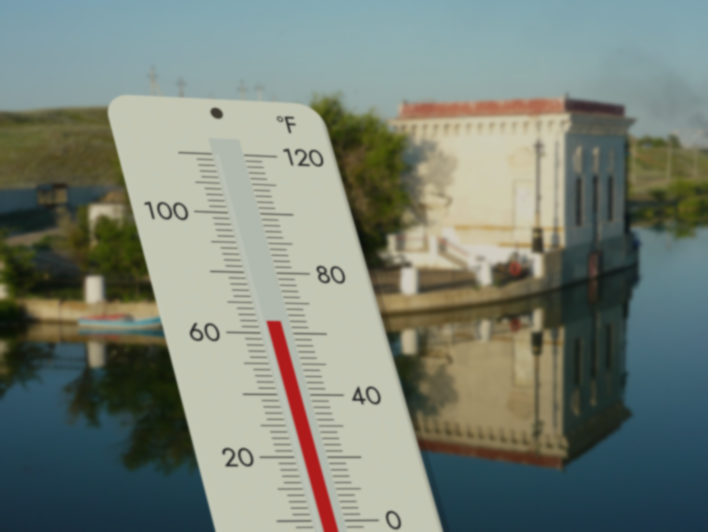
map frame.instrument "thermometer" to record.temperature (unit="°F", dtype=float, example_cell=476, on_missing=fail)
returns 64
